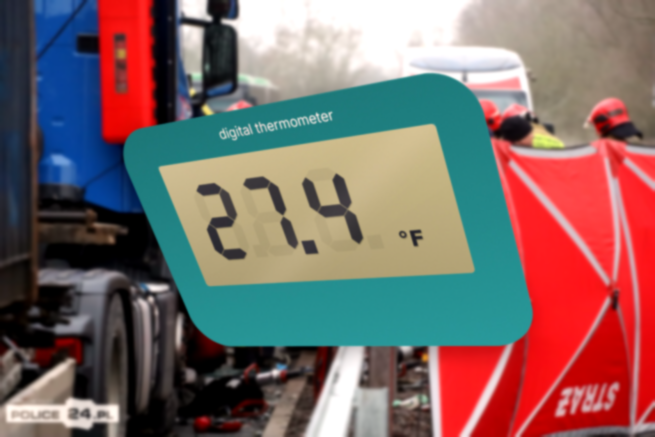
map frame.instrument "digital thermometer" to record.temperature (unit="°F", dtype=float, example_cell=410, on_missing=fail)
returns 27.4
